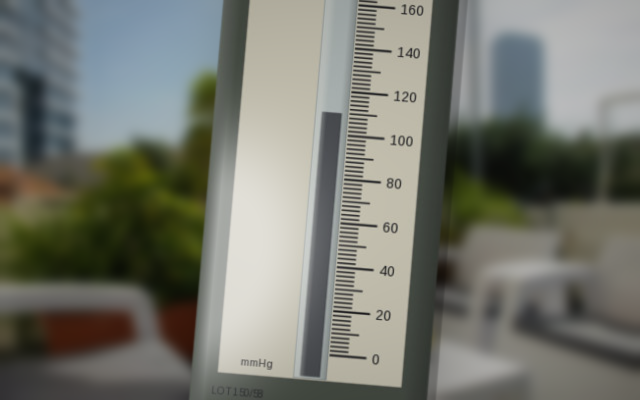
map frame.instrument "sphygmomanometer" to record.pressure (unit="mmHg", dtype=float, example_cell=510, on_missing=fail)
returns 110
